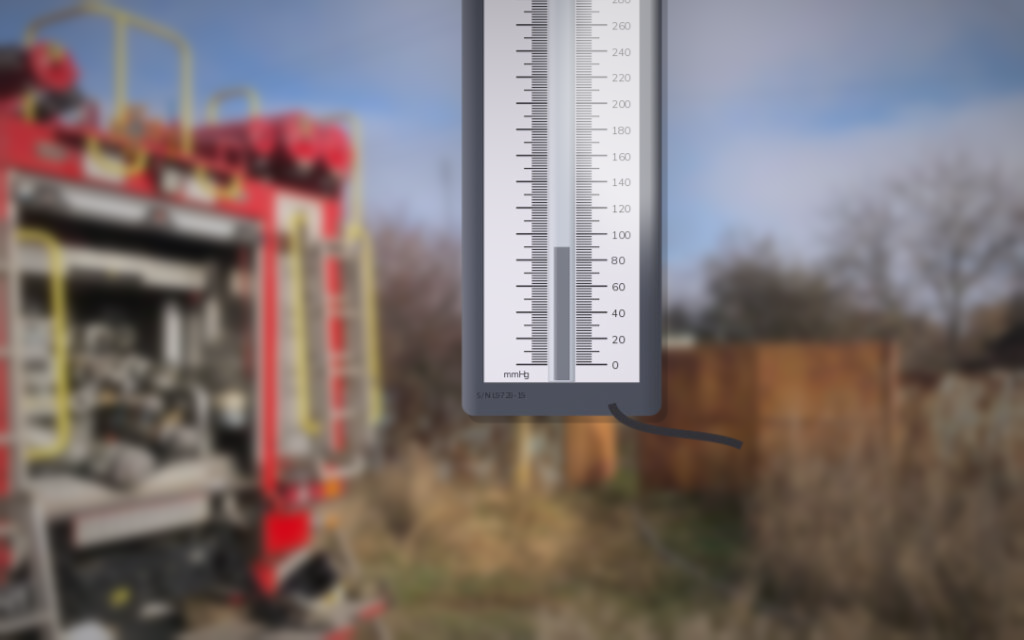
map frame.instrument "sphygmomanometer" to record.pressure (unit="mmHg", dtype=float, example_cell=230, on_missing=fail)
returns 90
